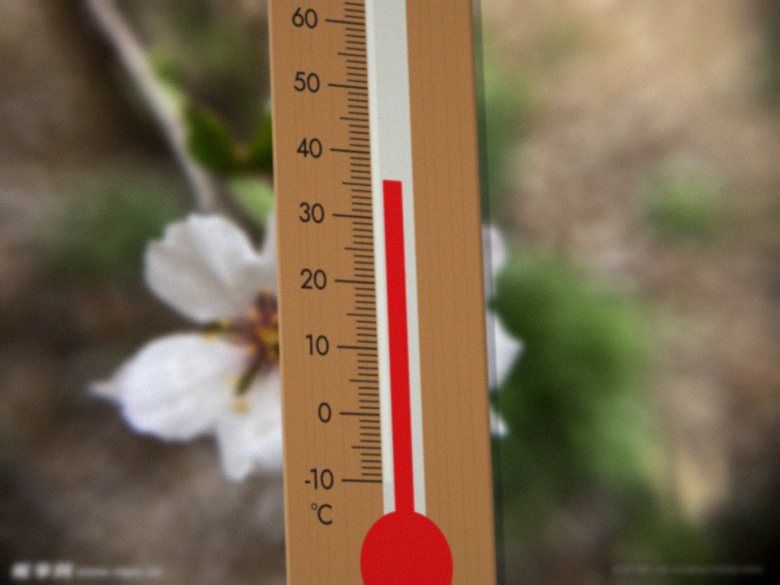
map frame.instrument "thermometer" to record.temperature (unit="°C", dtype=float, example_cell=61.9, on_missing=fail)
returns 36
